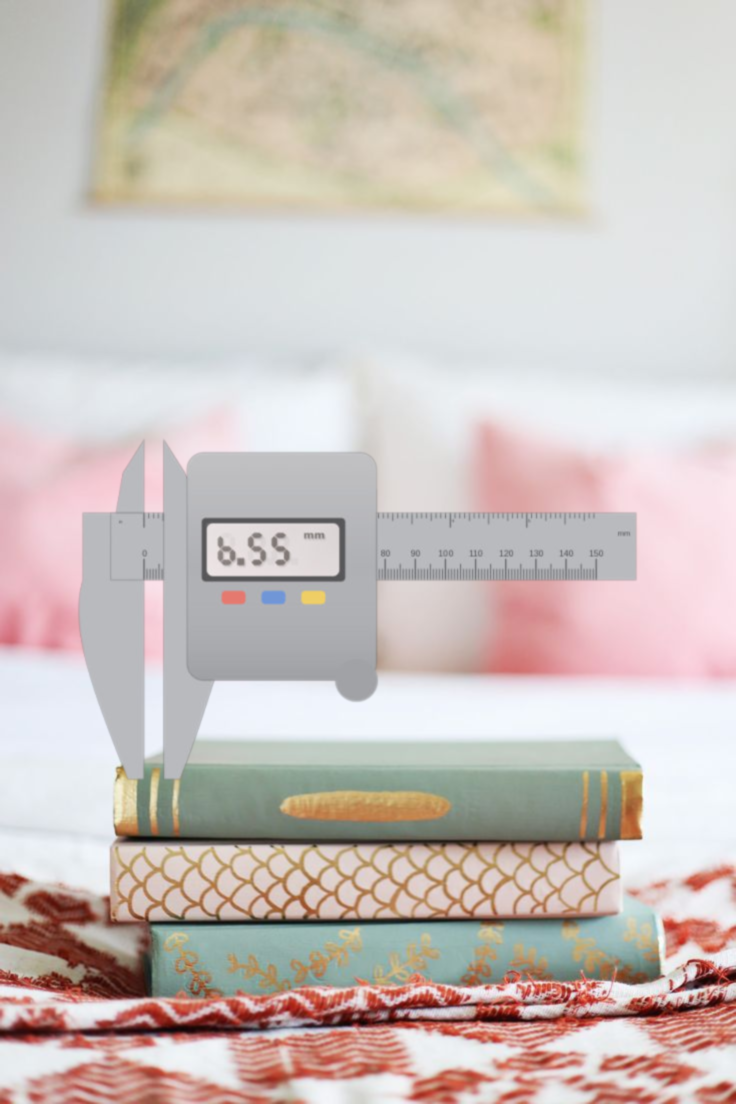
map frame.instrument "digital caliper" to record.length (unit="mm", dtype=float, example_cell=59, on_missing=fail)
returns 6.55
